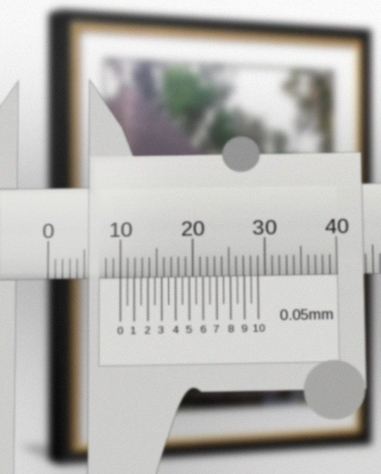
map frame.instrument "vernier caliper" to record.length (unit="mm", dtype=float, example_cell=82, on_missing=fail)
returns 10.0
